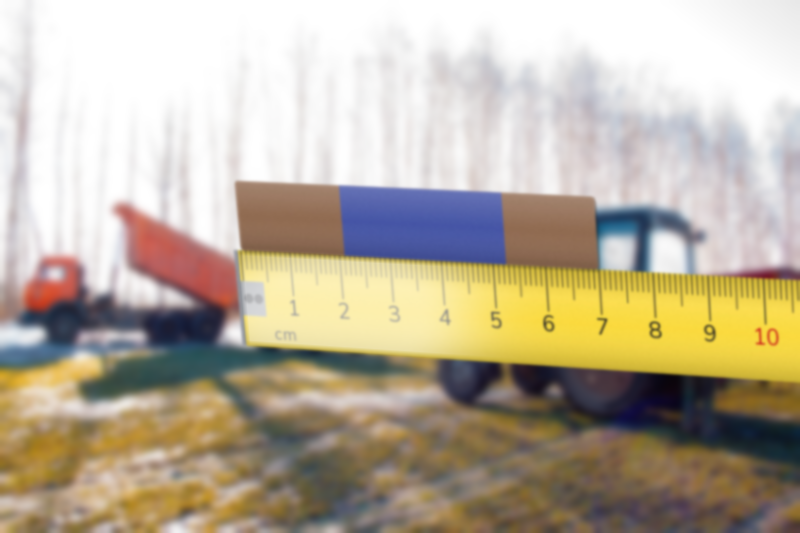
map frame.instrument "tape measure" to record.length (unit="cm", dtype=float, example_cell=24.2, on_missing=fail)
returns 7
